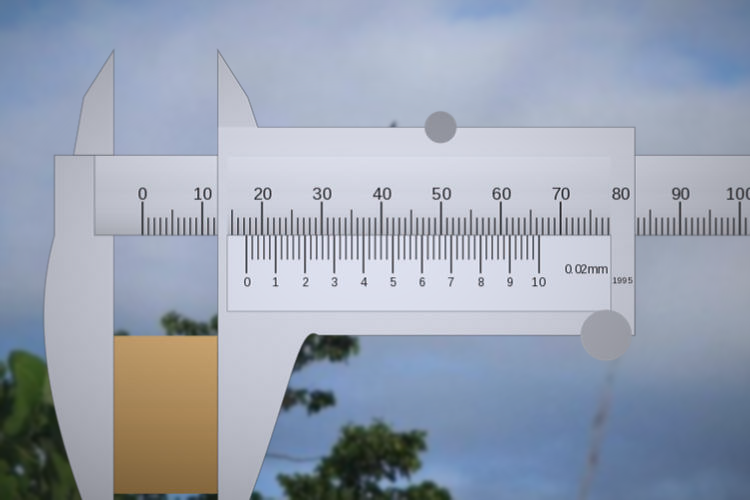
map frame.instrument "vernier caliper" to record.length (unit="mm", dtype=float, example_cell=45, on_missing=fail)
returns 17.4
